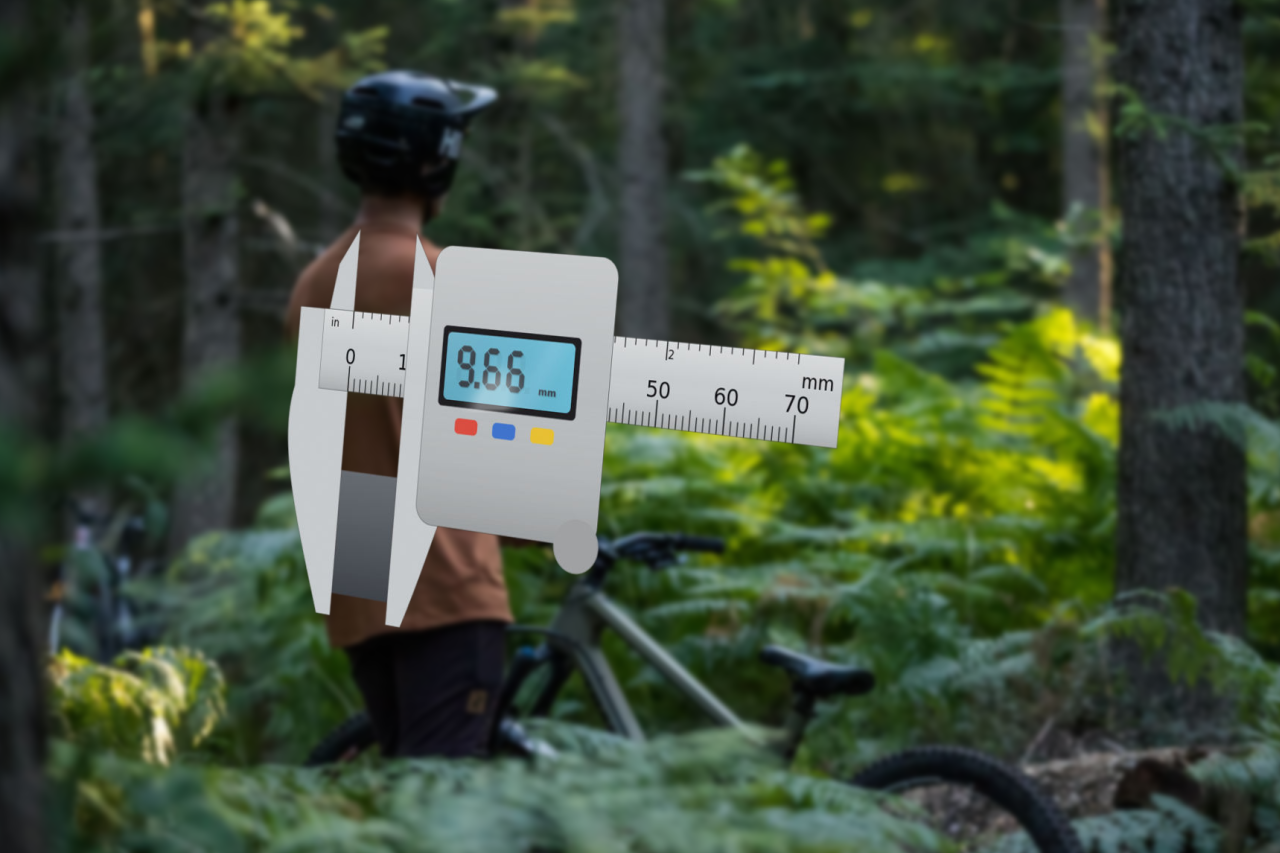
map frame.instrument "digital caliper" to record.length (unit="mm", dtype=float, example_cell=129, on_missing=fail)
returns 9.66
